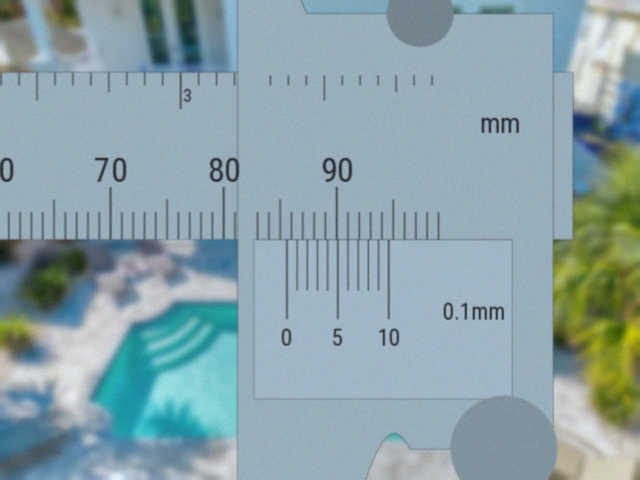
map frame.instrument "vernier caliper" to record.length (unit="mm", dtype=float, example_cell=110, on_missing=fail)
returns 85.6
